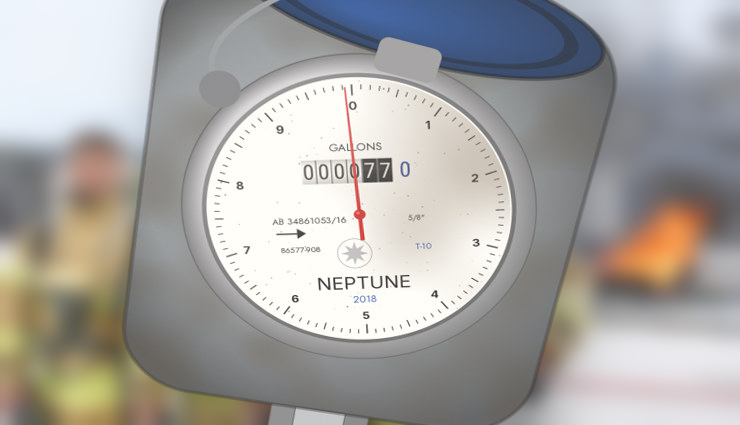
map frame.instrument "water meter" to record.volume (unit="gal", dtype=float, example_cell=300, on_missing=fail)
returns 769.9
